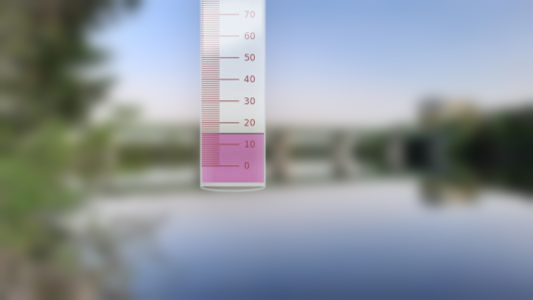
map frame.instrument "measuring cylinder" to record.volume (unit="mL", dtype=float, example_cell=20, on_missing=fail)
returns 15
